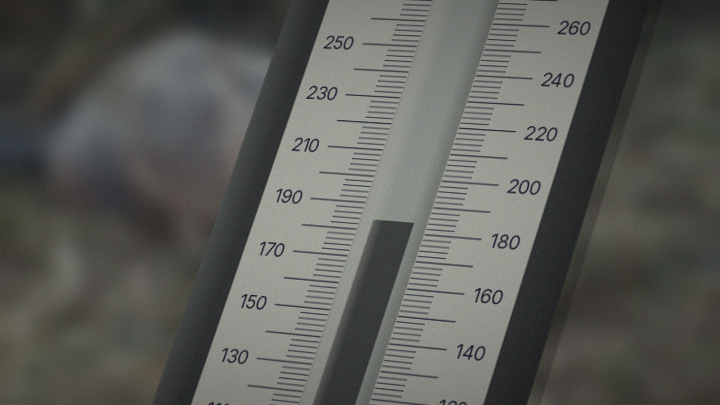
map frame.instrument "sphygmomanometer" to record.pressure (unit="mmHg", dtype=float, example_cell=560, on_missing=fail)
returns 184
